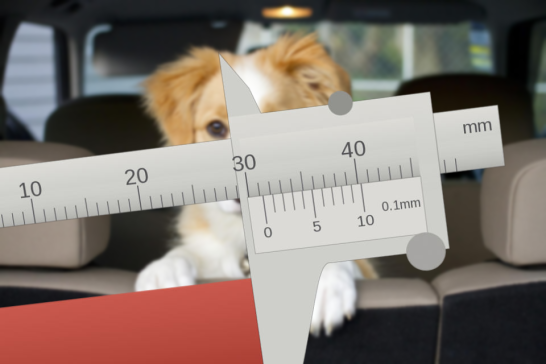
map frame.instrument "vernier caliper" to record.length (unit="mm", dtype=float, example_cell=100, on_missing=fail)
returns 31.3
